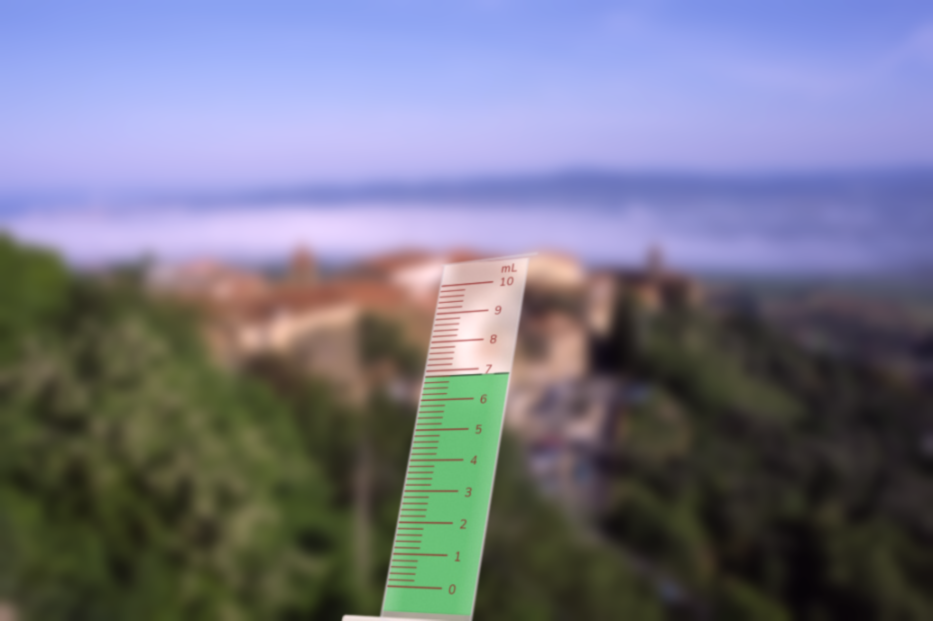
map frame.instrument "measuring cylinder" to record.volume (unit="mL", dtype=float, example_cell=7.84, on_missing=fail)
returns 6.8
